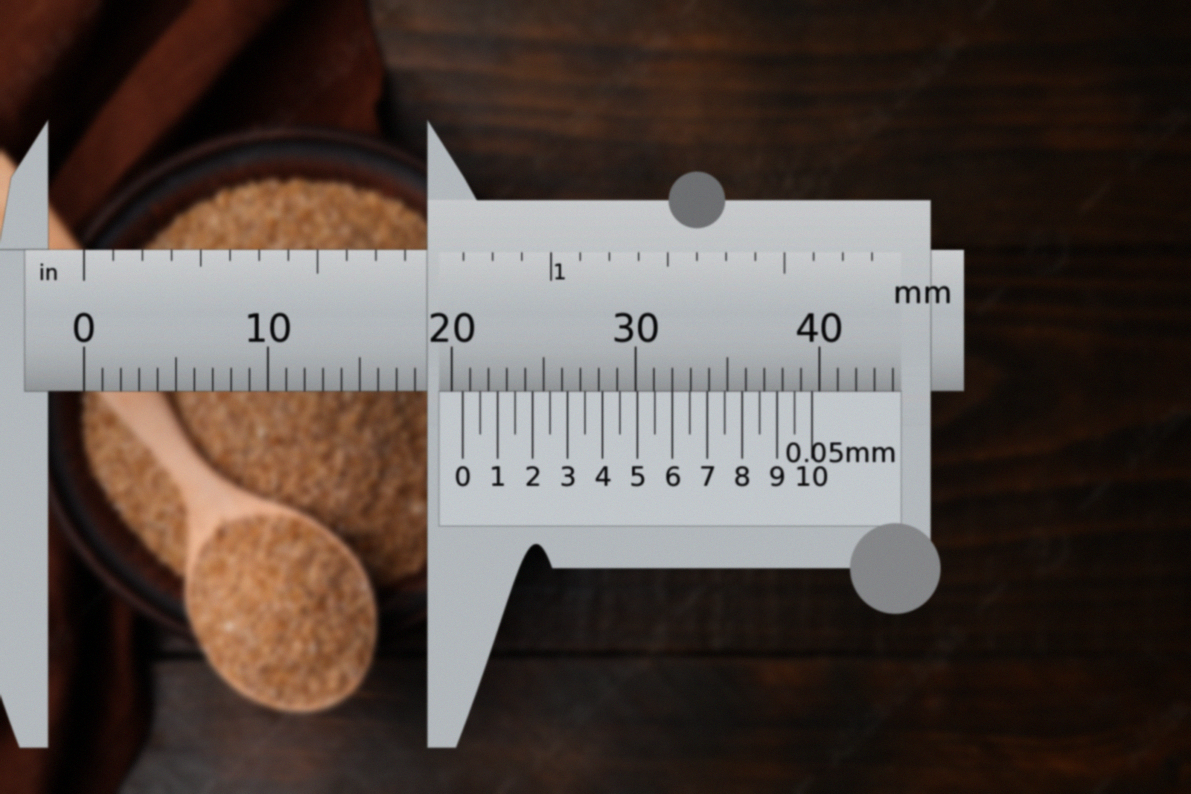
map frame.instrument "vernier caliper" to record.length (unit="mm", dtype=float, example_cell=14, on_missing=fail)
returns 20.6
